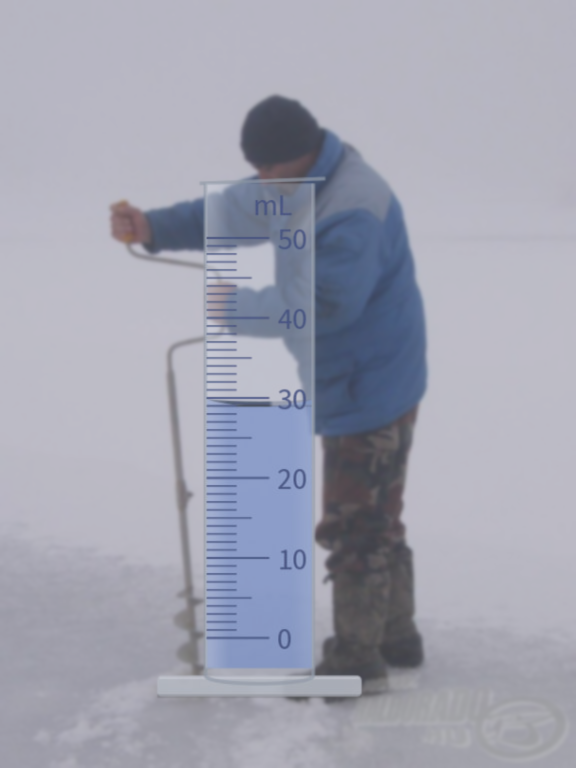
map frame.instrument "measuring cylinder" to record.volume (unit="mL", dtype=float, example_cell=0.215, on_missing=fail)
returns 29
